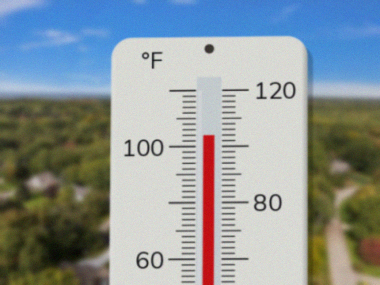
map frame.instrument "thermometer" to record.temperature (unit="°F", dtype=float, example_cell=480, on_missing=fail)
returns 104
